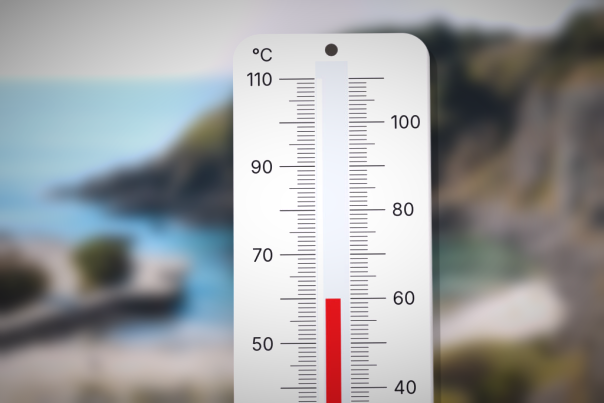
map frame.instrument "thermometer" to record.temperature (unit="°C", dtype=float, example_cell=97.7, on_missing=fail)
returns 60
